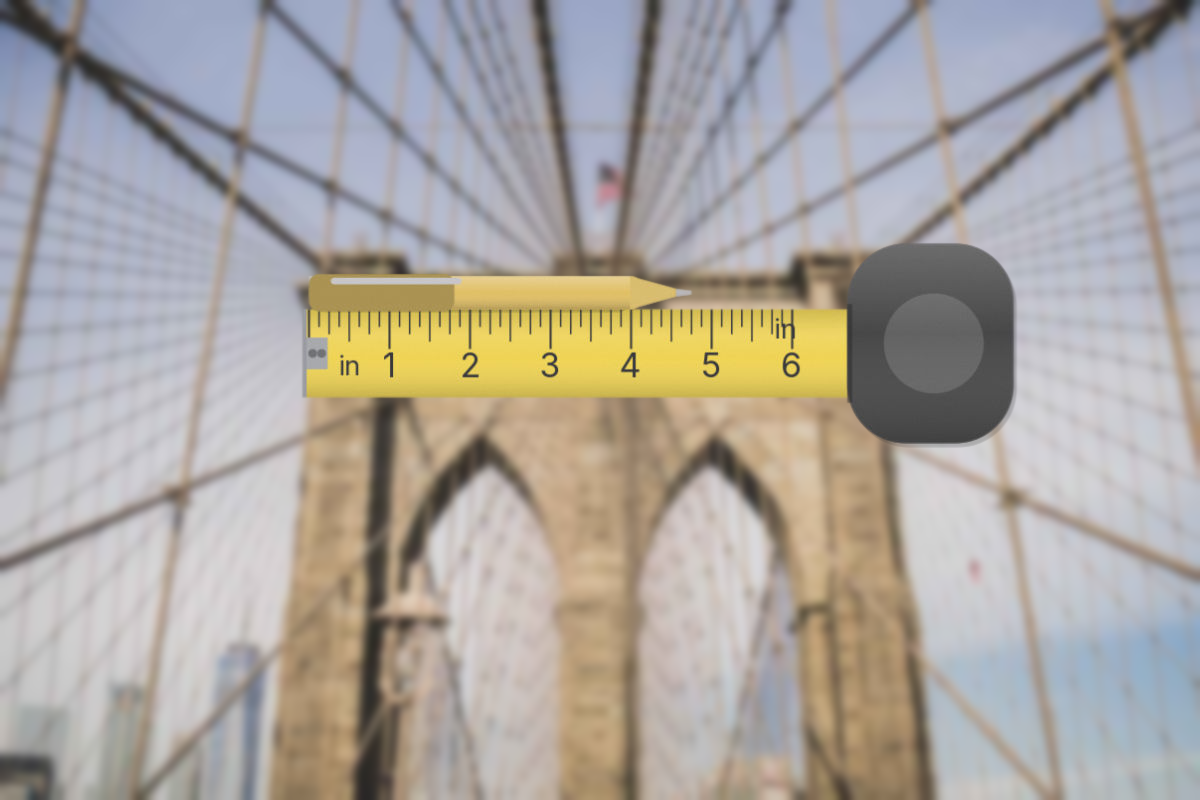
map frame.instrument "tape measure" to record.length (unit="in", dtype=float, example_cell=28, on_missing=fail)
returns 4.75
